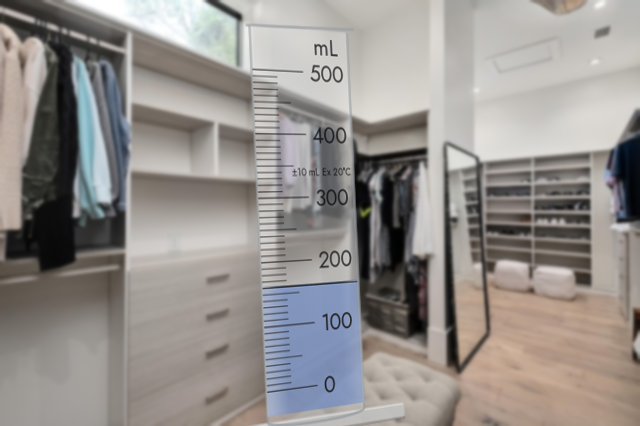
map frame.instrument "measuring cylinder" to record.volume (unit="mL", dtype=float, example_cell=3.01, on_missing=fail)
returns 160
